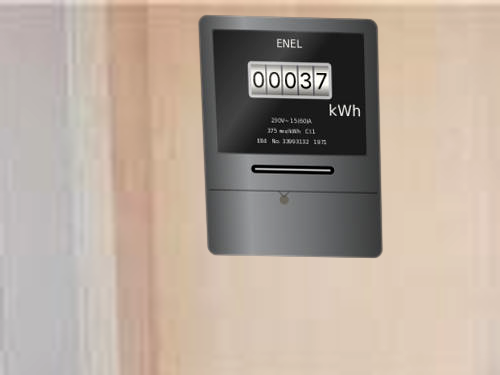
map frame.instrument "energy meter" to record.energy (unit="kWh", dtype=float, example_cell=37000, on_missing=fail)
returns 37
